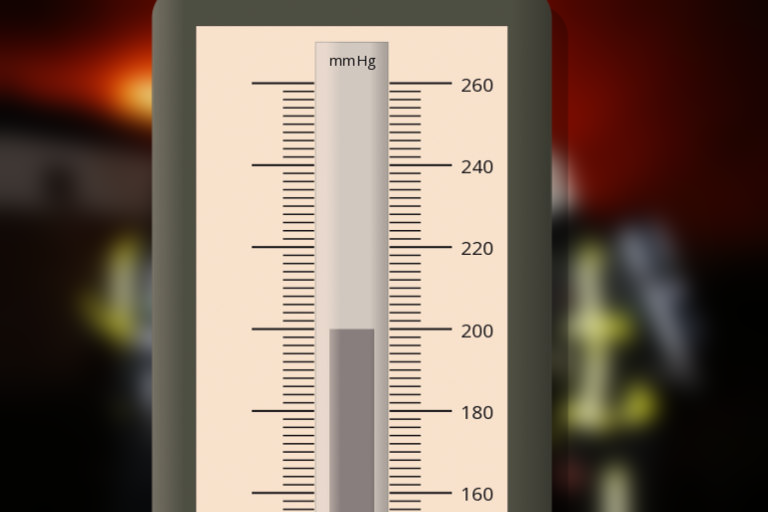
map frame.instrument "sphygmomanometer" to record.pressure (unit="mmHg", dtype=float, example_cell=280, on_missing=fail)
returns 200
